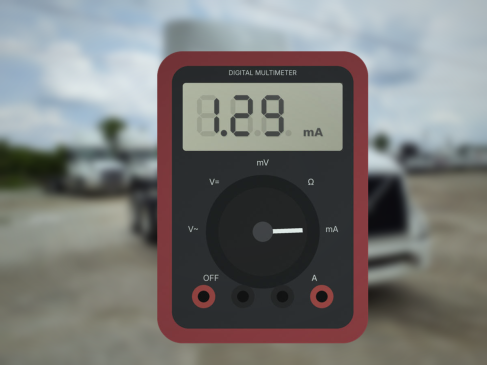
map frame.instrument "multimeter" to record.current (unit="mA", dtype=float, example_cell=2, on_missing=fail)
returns 1.29
